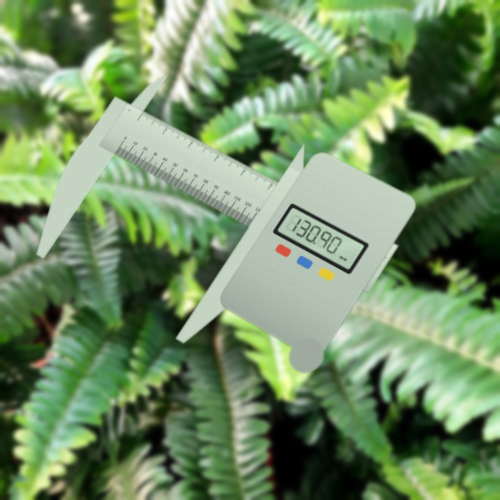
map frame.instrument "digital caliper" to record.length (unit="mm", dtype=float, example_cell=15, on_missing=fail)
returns 130.90
